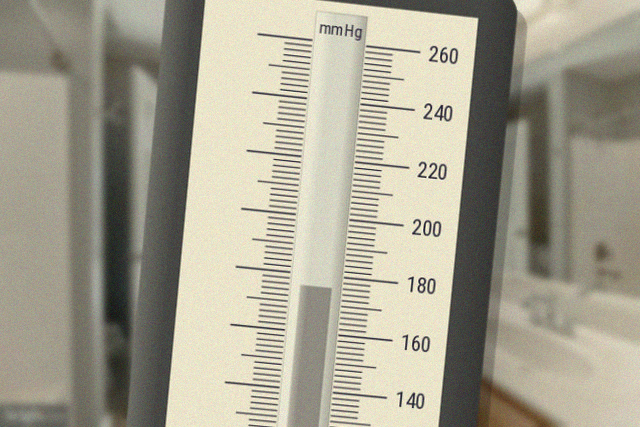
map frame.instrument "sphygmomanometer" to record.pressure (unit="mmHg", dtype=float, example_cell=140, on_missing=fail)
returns 176
